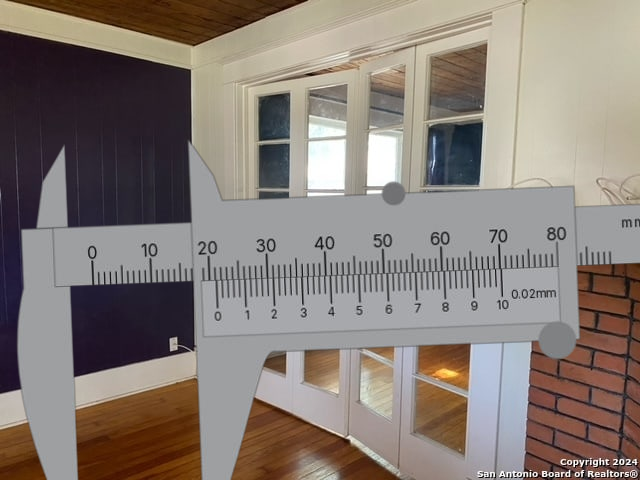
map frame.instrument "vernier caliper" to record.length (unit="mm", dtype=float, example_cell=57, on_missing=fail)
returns 21.2
